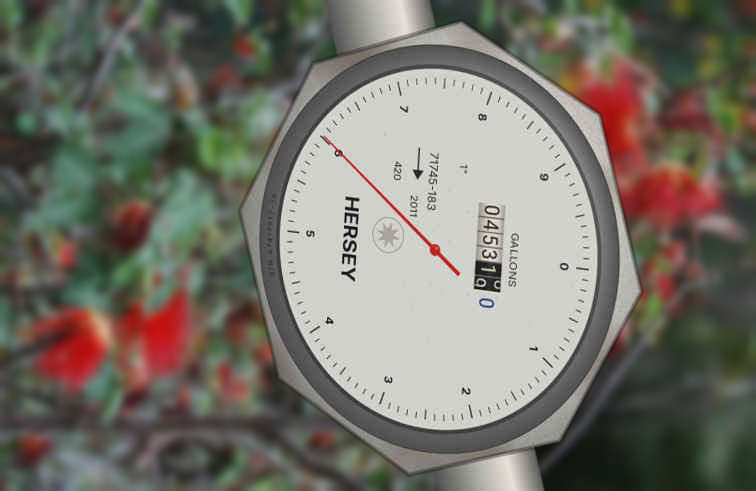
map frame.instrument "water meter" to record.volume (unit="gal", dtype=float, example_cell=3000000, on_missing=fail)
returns 453186.0
